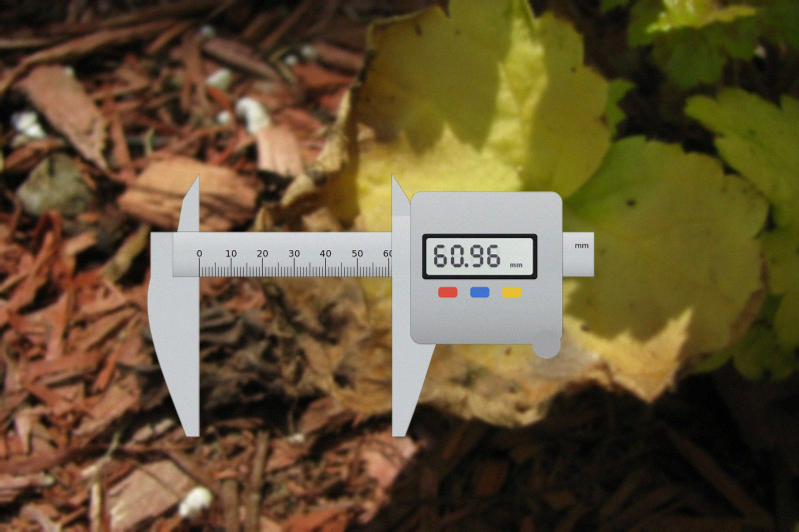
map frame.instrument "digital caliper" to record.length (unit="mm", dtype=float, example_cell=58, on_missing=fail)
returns 60.96
